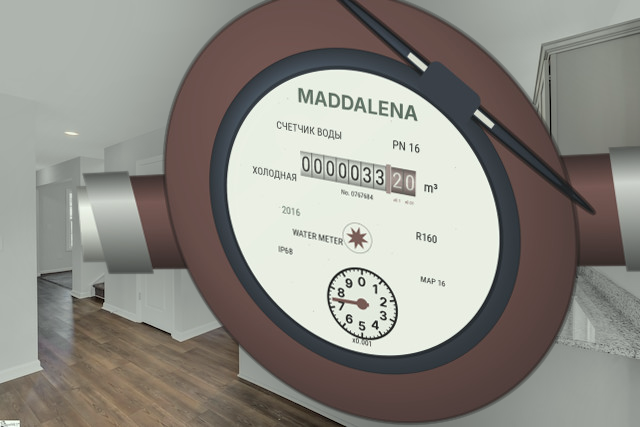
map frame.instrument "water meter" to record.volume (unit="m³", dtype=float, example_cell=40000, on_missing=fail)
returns 33.207
